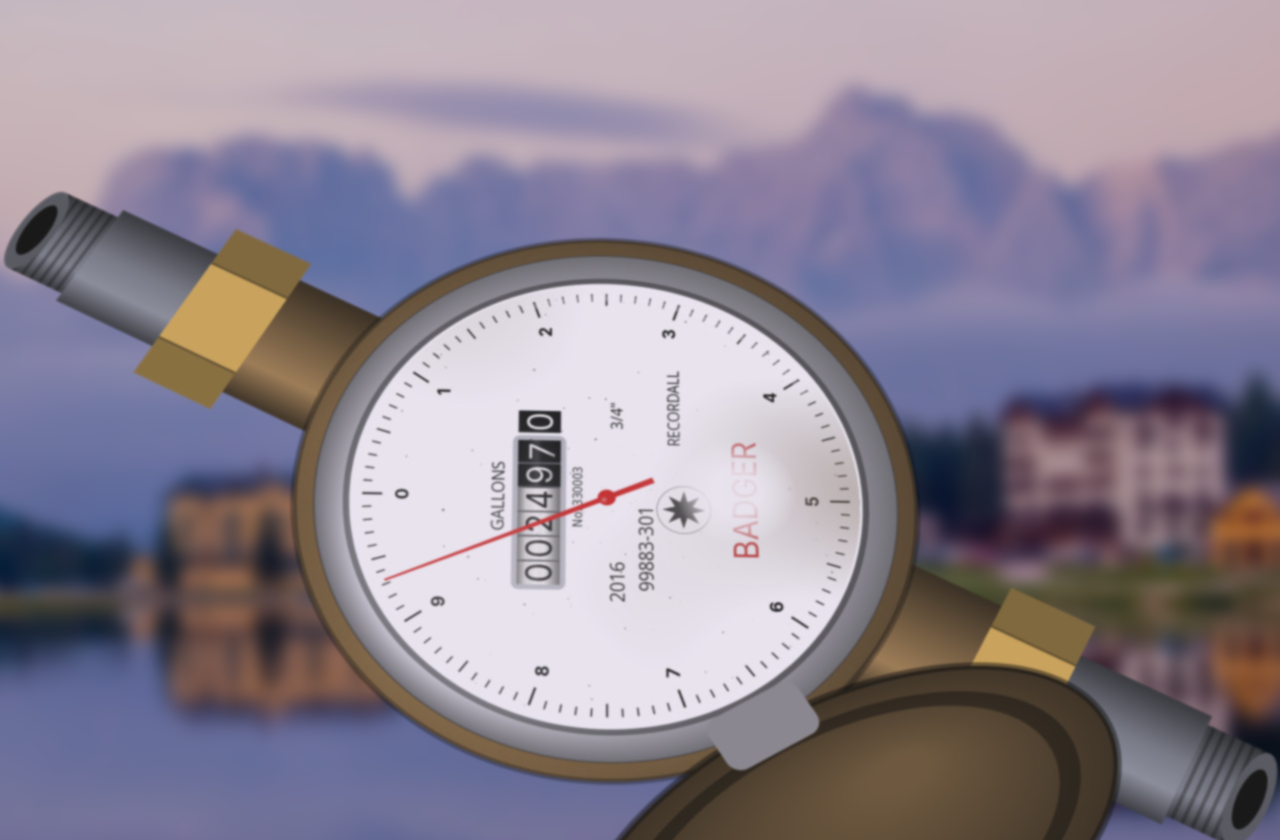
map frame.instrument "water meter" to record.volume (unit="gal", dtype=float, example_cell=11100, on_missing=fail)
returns 24969.3
